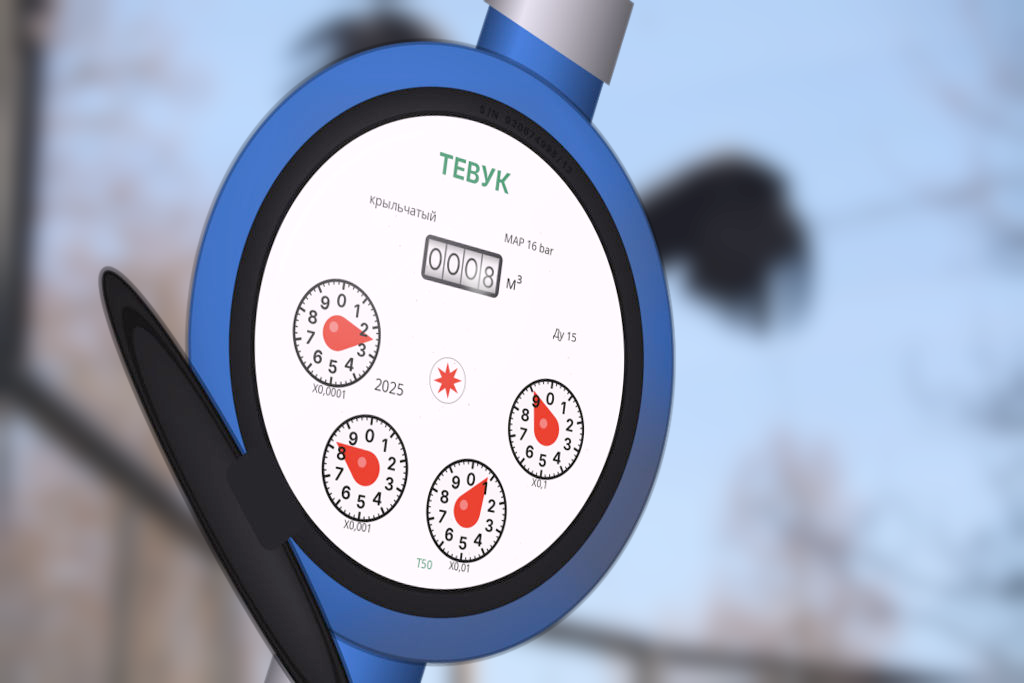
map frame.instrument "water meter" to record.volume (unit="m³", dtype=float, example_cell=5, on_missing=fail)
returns 7.9082
